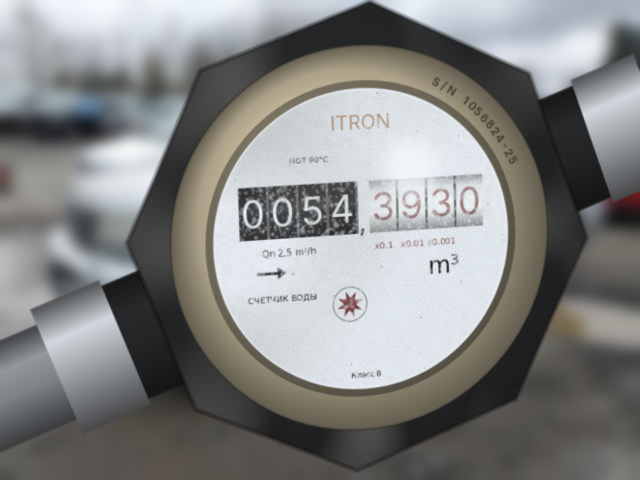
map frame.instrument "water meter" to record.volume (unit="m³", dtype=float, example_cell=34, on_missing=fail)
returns 54.3930
